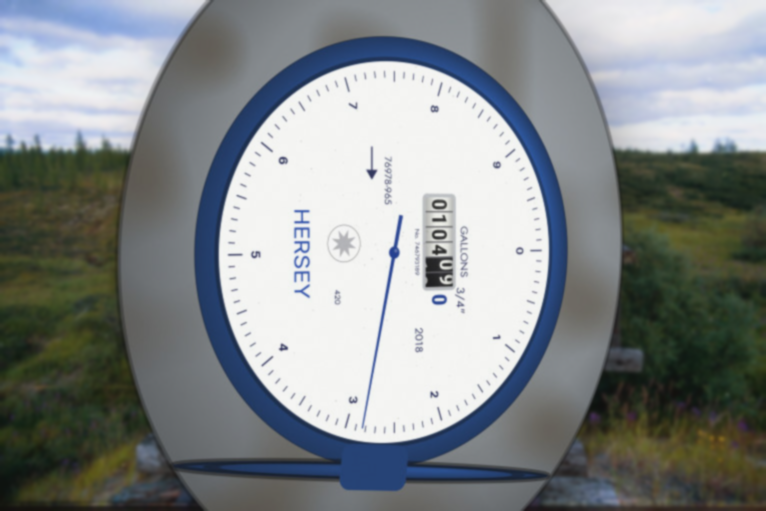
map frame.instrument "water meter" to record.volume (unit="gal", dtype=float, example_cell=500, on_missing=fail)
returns 104092.8
